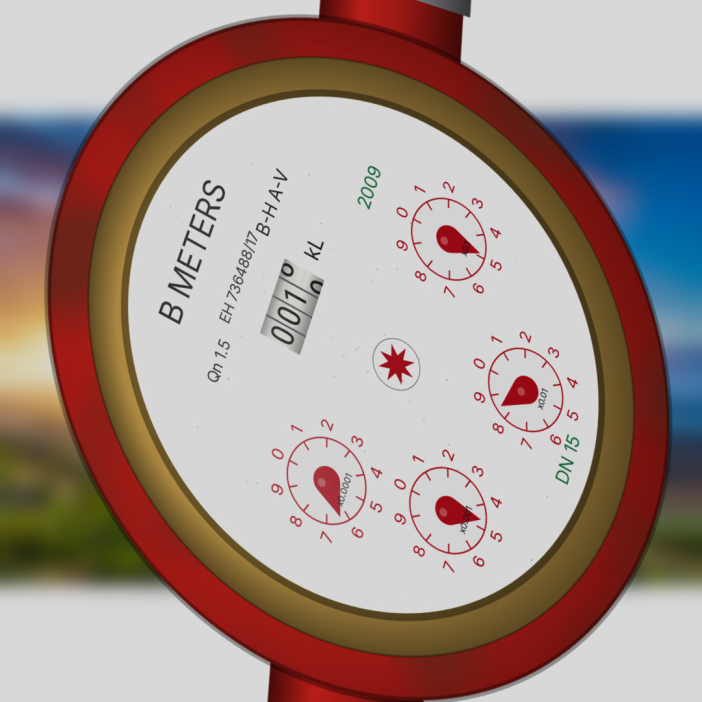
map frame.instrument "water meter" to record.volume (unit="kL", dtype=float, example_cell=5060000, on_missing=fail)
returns 18.4846
